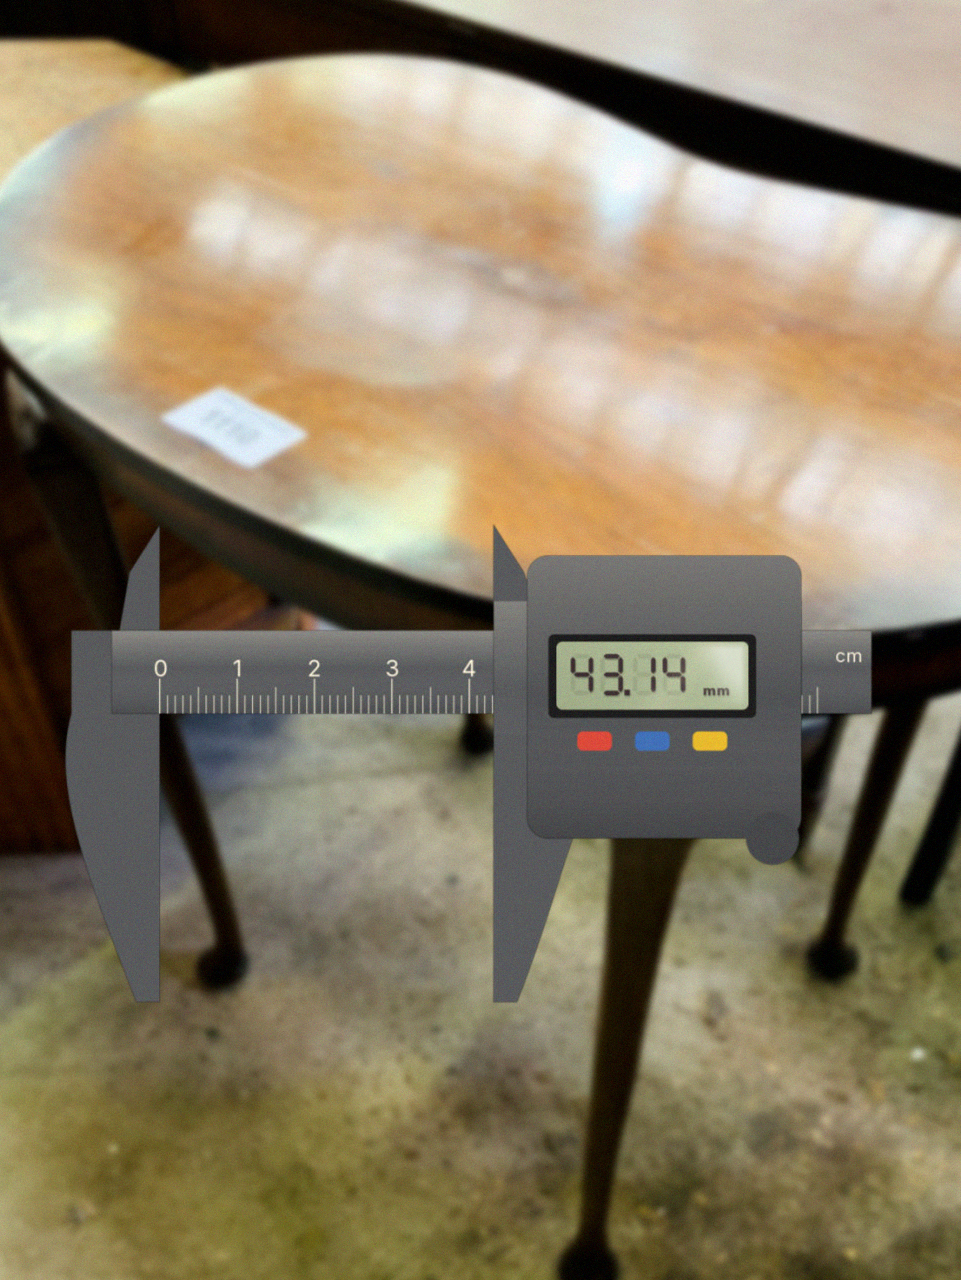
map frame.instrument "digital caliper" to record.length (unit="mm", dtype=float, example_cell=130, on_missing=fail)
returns 43.14
